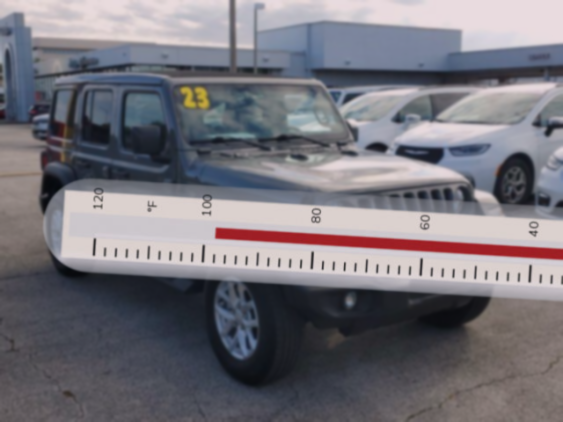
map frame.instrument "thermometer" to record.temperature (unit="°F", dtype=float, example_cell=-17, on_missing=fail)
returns 98
